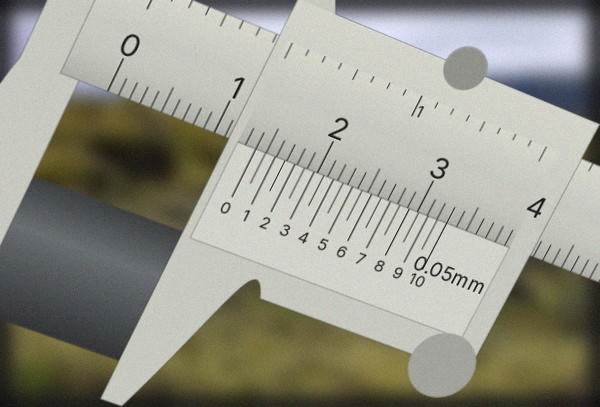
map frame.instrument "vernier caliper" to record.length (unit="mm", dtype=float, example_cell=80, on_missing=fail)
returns 14.0
